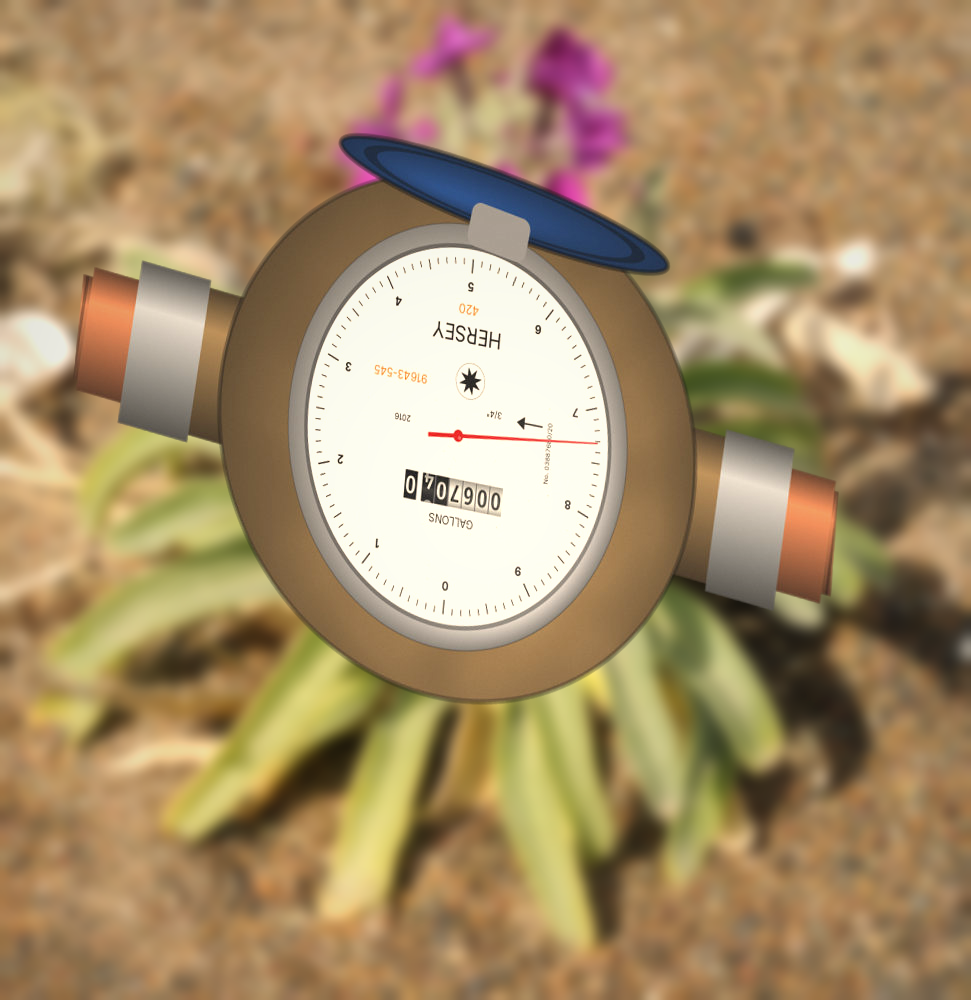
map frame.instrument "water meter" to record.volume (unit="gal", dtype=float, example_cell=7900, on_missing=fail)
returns 67037.3
